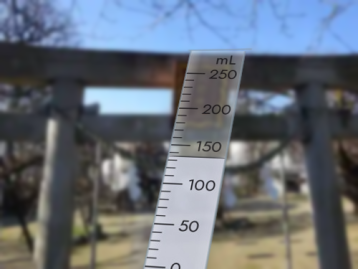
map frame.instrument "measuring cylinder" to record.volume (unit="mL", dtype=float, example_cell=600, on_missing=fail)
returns 135
